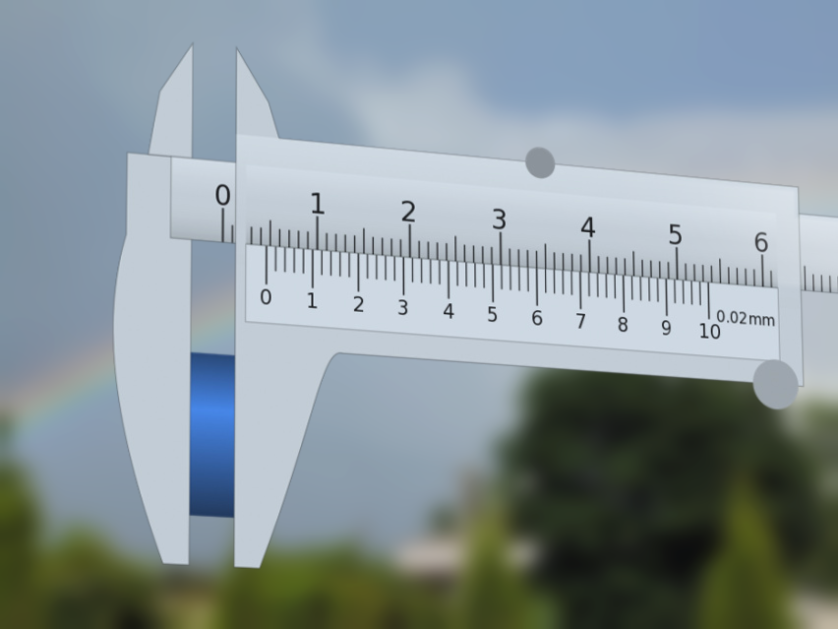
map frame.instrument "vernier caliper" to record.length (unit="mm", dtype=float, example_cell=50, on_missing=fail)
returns 4.6
